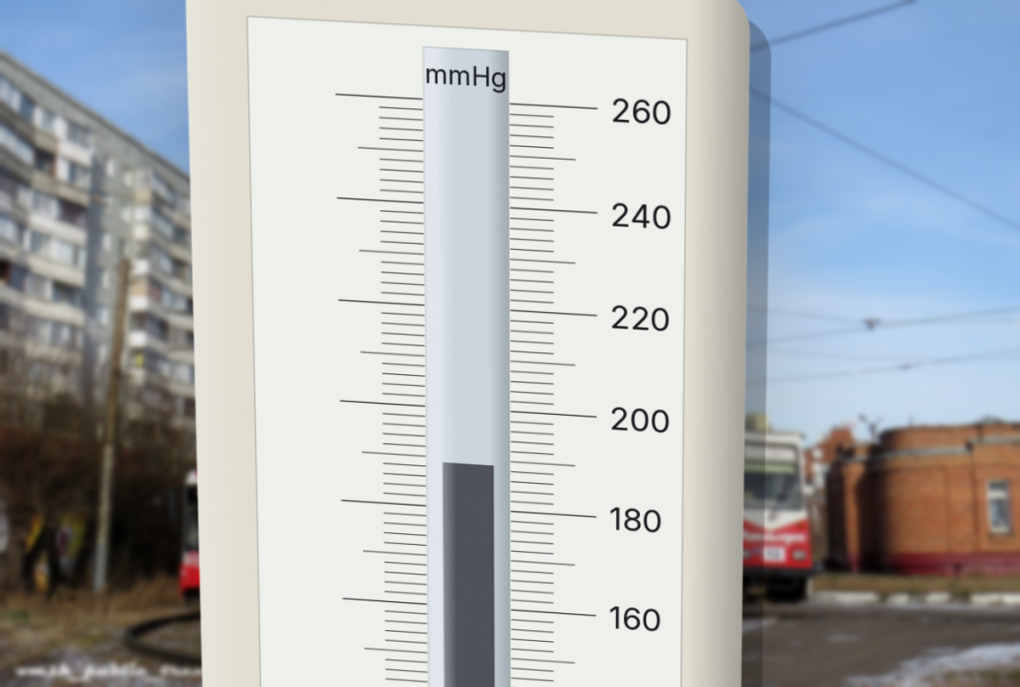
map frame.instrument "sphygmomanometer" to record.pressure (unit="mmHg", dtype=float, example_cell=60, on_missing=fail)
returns 189
